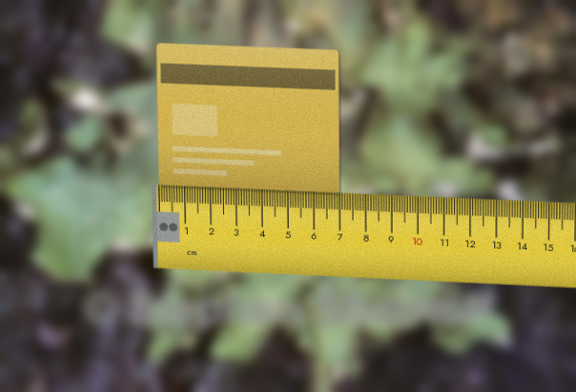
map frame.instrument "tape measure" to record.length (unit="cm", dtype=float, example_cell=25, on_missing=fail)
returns 7
